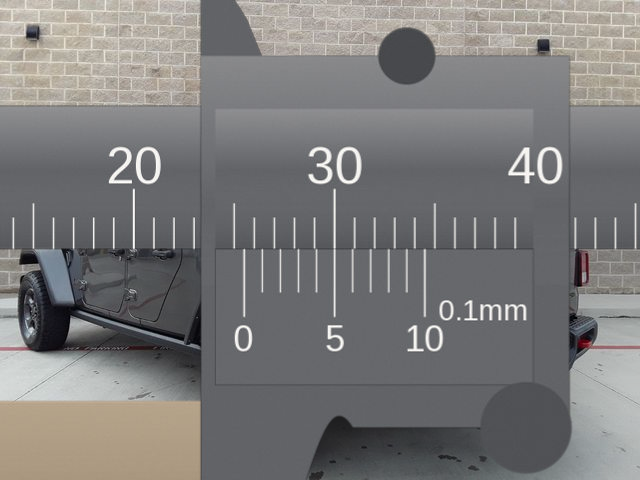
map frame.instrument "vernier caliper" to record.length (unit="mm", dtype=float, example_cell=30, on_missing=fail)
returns 25.5
